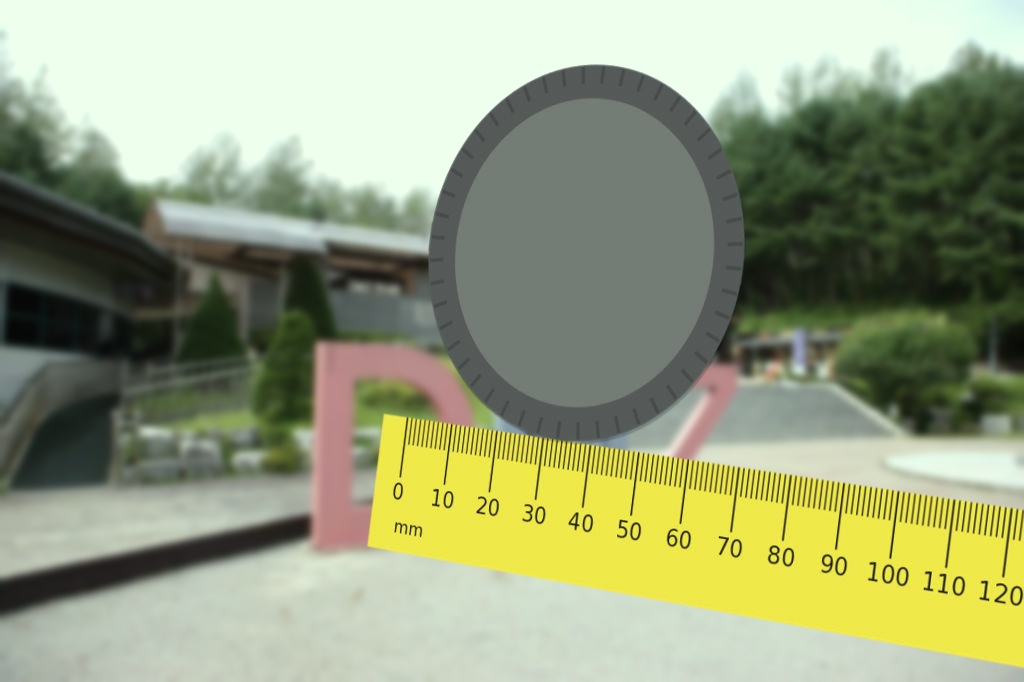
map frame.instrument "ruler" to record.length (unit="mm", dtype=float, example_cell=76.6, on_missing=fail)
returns 66
